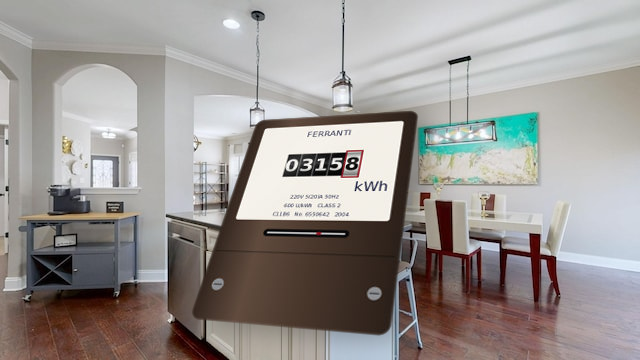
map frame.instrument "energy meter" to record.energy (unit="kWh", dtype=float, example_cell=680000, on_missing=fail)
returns 315.8
